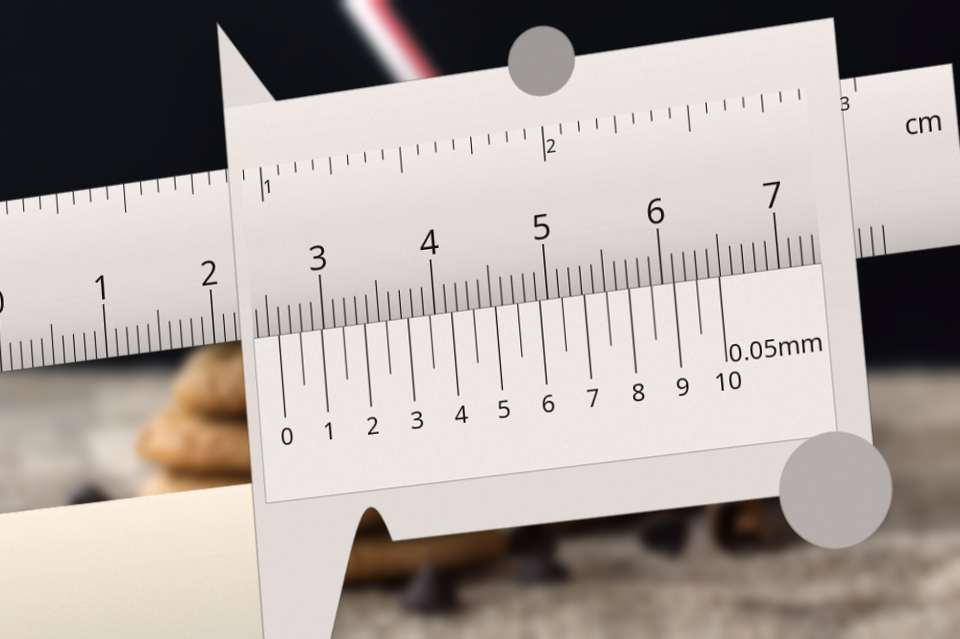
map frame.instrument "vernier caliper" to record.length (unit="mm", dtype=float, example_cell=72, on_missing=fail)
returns 25.9
